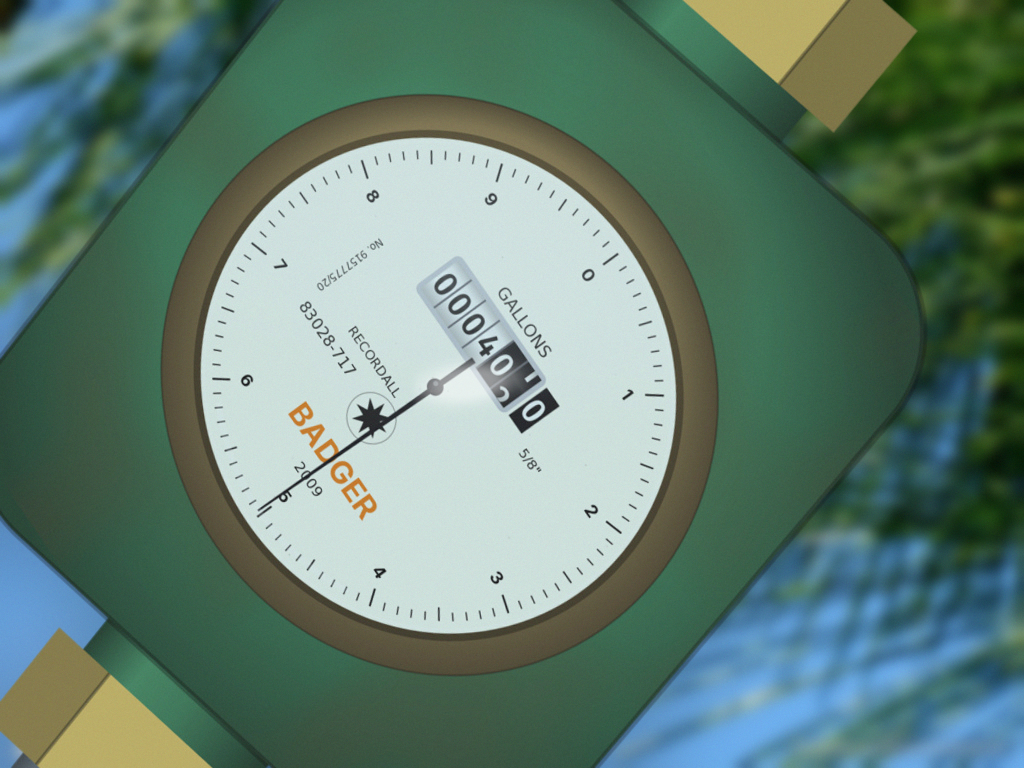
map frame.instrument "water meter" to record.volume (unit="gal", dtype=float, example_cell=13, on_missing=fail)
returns 4015.0
